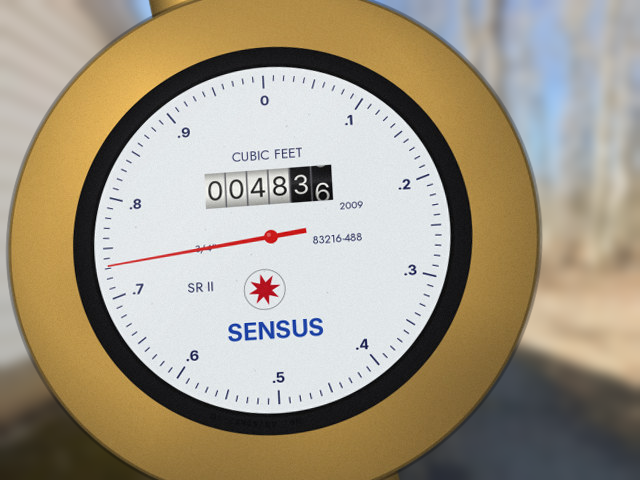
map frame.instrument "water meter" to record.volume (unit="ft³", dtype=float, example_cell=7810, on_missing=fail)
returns 4835.73
